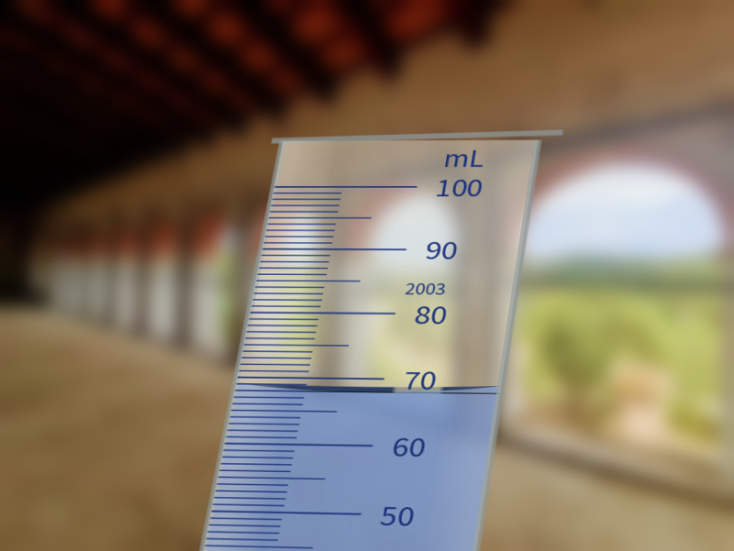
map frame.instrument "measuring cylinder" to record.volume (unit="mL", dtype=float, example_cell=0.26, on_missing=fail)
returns 68
